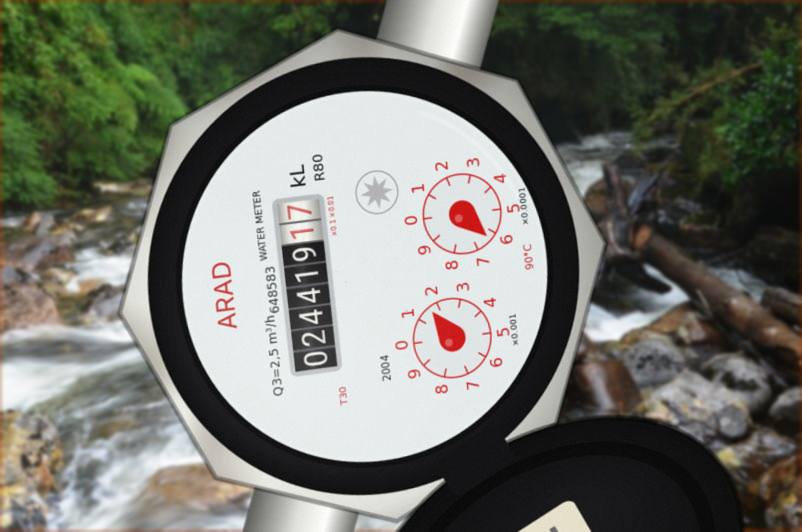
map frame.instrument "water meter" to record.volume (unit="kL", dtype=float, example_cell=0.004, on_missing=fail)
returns 24419.1716
